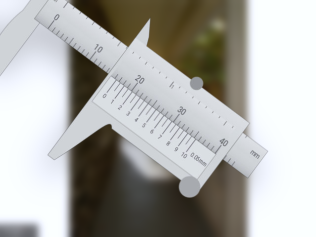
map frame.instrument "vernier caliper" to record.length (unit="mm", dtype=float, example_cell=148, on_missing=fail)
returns 16.4
